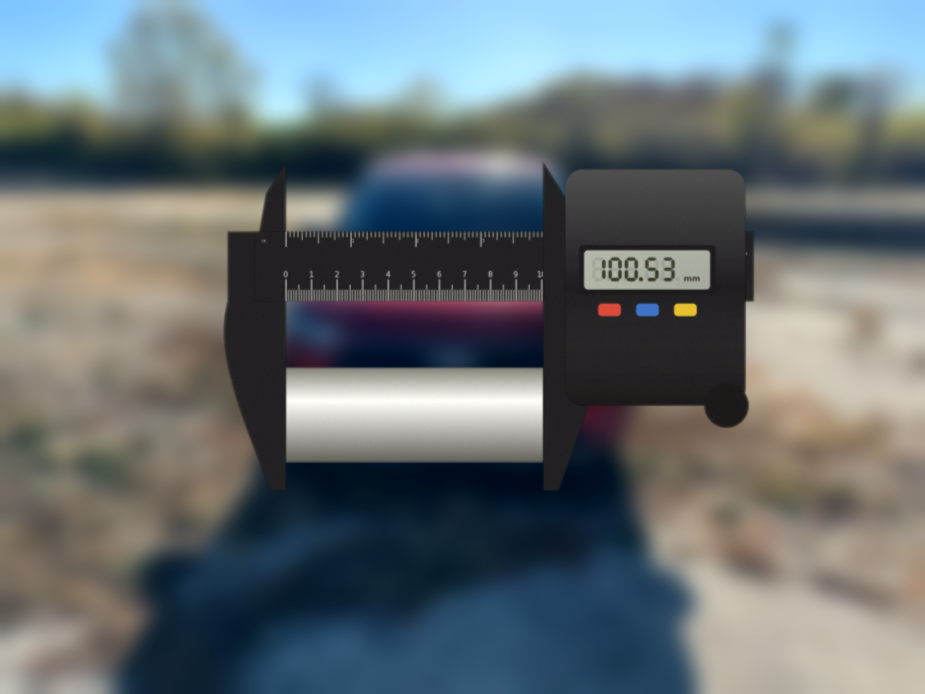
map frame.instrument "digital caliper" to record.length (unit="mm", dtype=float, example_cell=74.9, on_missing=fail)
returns 100.53
